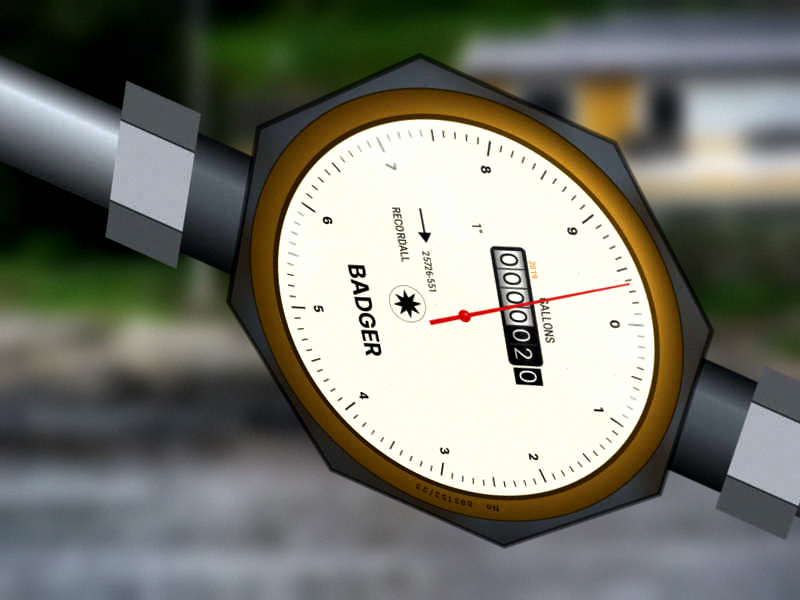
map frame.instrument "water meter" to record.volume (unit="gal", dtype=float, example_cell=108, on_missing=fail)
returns 19.6
